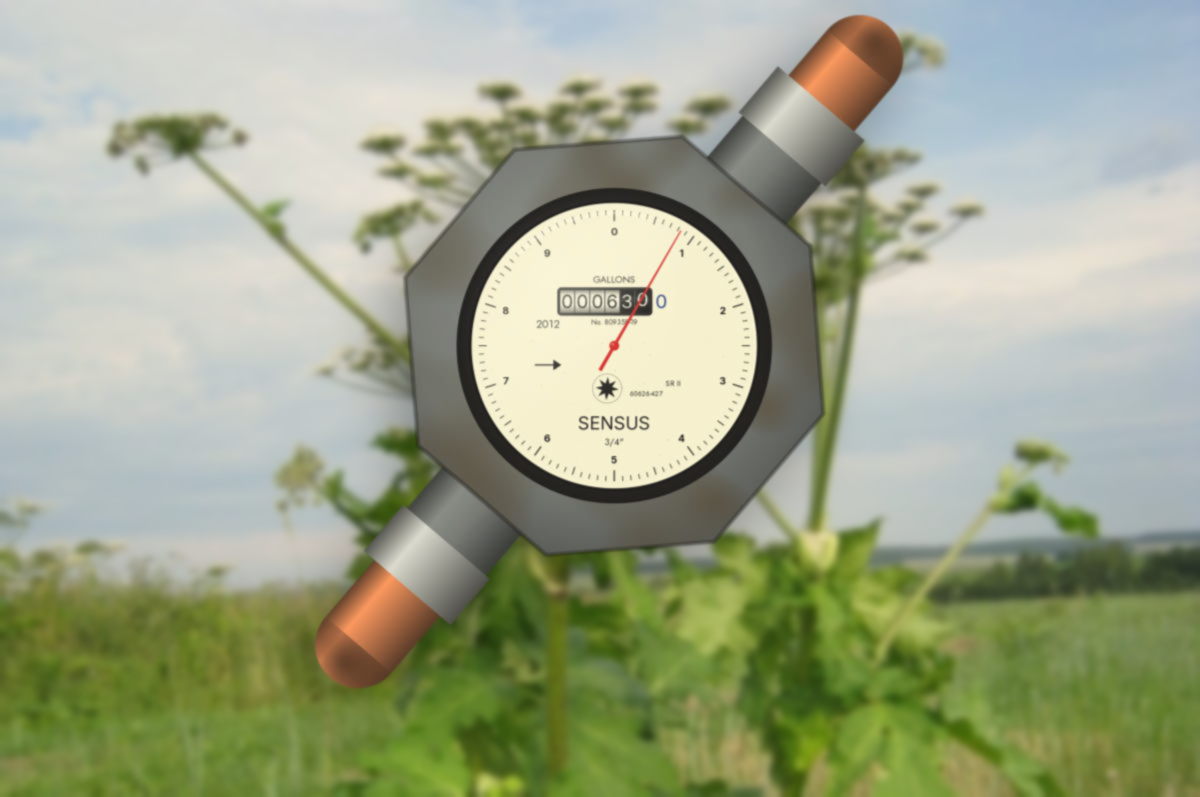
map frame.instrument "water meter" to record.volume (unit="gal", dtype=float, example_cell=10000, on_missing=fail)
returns 6300.8
